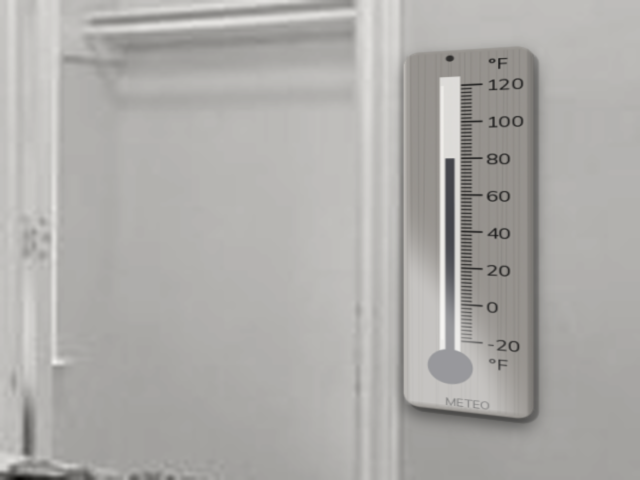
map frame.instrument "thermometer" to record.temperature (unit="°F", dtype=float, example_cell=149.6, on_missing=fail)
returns 80
